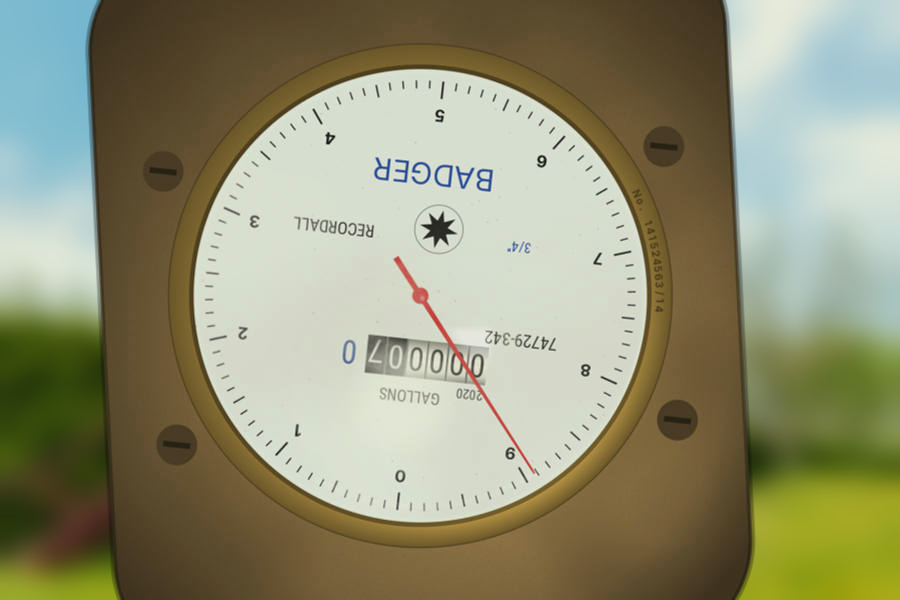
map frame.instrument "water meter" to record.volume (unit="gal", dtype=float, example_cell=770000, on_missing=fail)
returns 68.9
